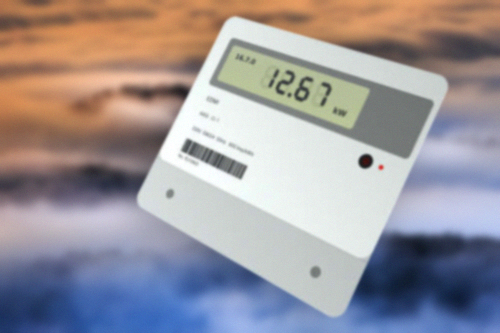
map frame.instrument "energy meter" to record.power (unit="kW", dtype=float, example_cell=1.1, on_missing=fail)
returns 12.67
